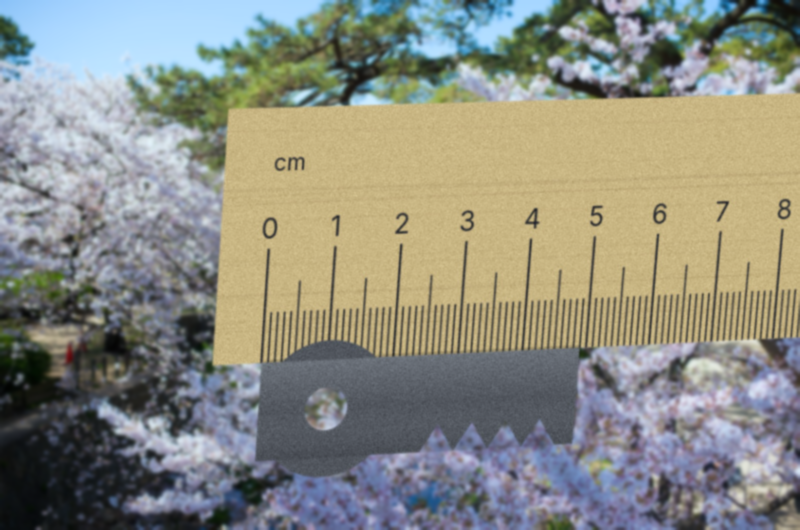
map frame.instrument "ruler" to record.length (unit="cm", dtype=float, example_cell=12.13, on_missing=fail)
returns 4.9
